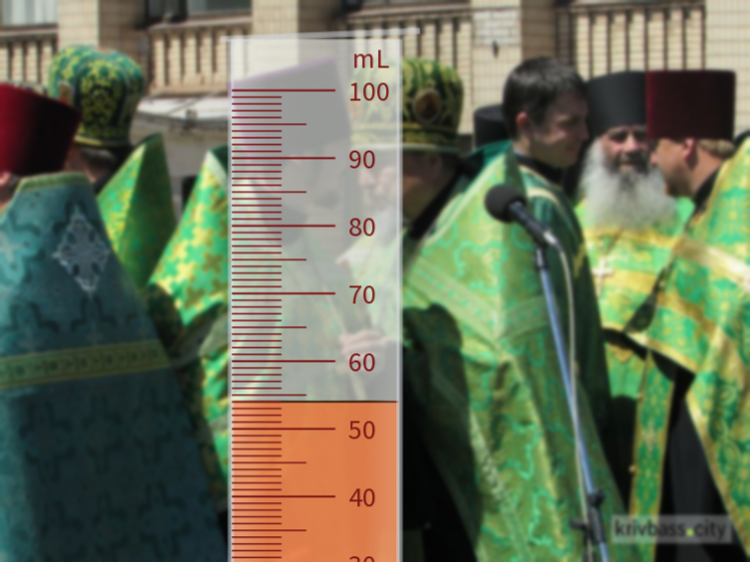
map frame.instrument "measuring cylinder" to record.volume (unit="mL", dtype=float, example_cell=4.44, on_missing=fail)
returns 54
